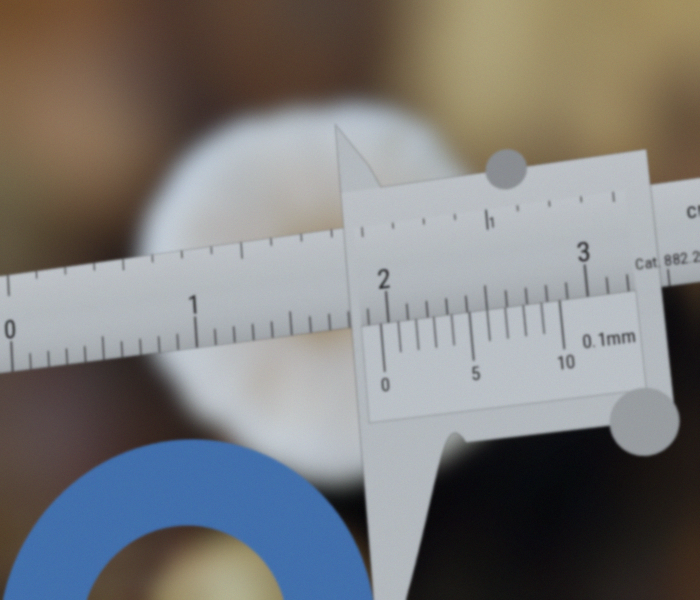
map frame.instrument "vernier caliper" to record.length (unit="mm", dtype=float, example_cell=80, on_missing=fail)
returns 19.6
